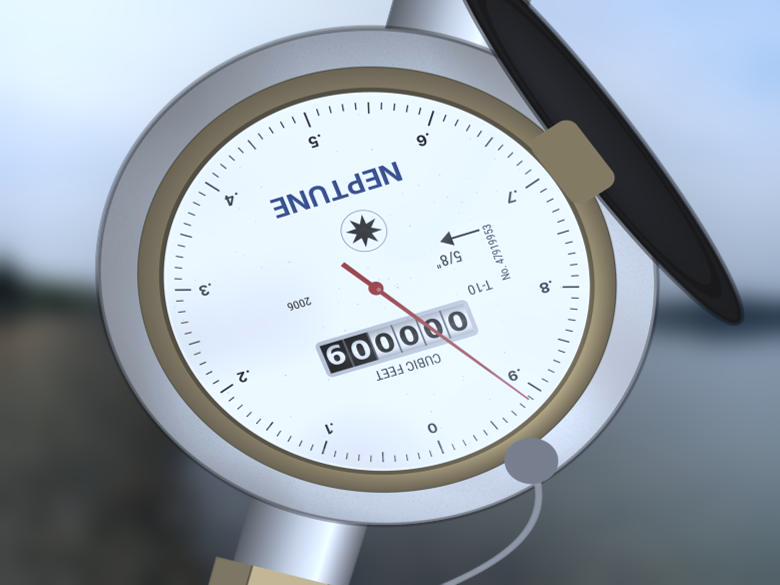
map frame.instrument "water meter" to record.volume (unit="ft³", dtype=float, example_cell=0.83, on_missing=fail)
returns 8.91
